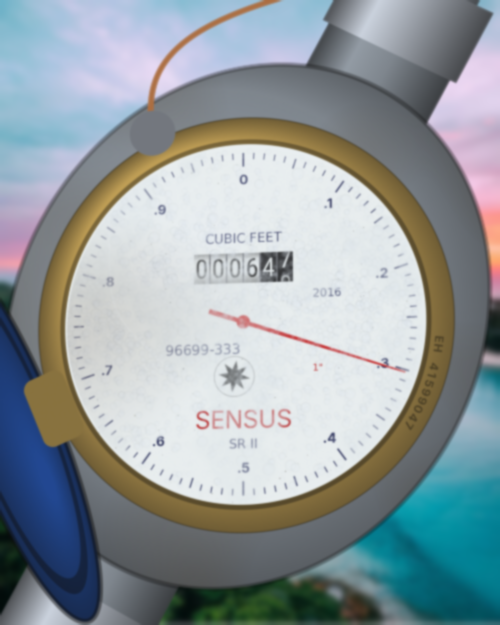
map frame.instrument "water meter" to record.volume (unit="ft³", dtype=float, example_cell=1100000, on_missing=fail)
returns 647.30
